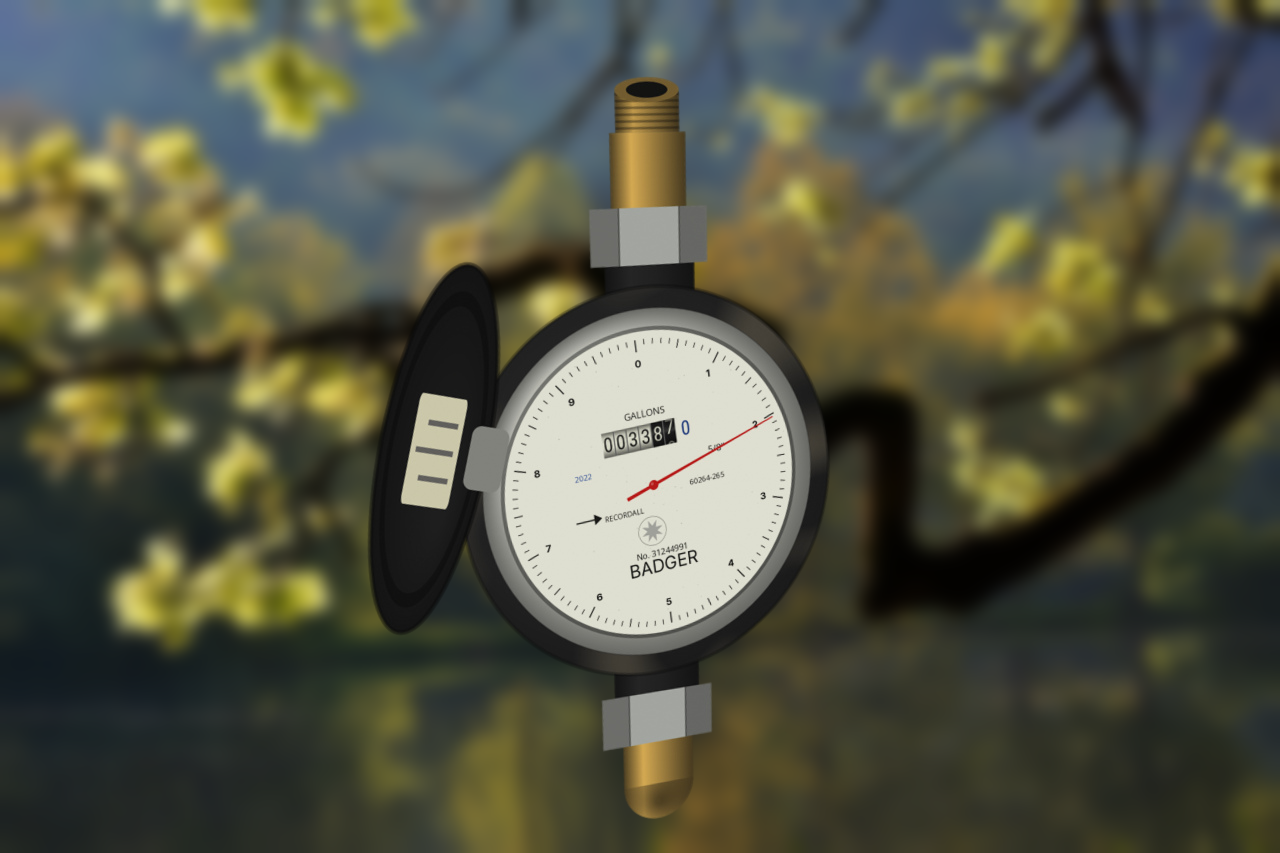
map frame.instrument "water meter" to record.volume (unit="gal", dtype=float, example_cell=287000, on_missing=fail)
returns 33872.0
